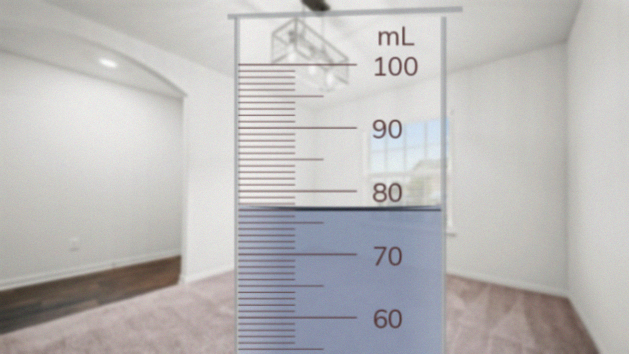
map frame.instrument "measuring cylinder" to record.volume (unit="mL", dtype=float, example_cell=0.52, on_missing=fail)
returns 77
